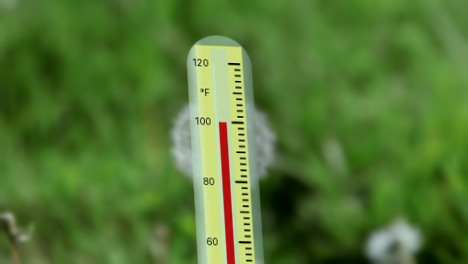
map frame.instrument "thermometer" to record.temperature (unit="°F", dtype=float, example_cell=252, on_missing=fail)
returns 100
